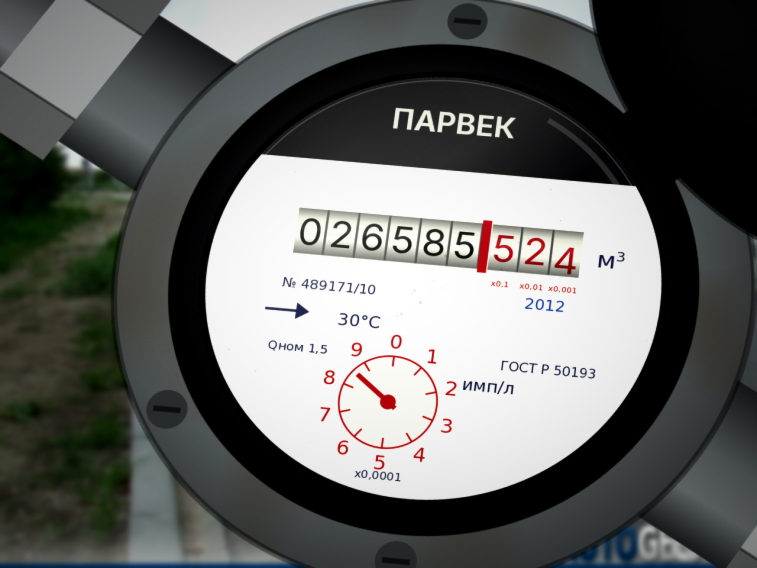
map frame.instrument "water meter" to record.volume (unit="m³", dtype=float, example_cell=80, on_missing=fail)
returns 26585.5238
